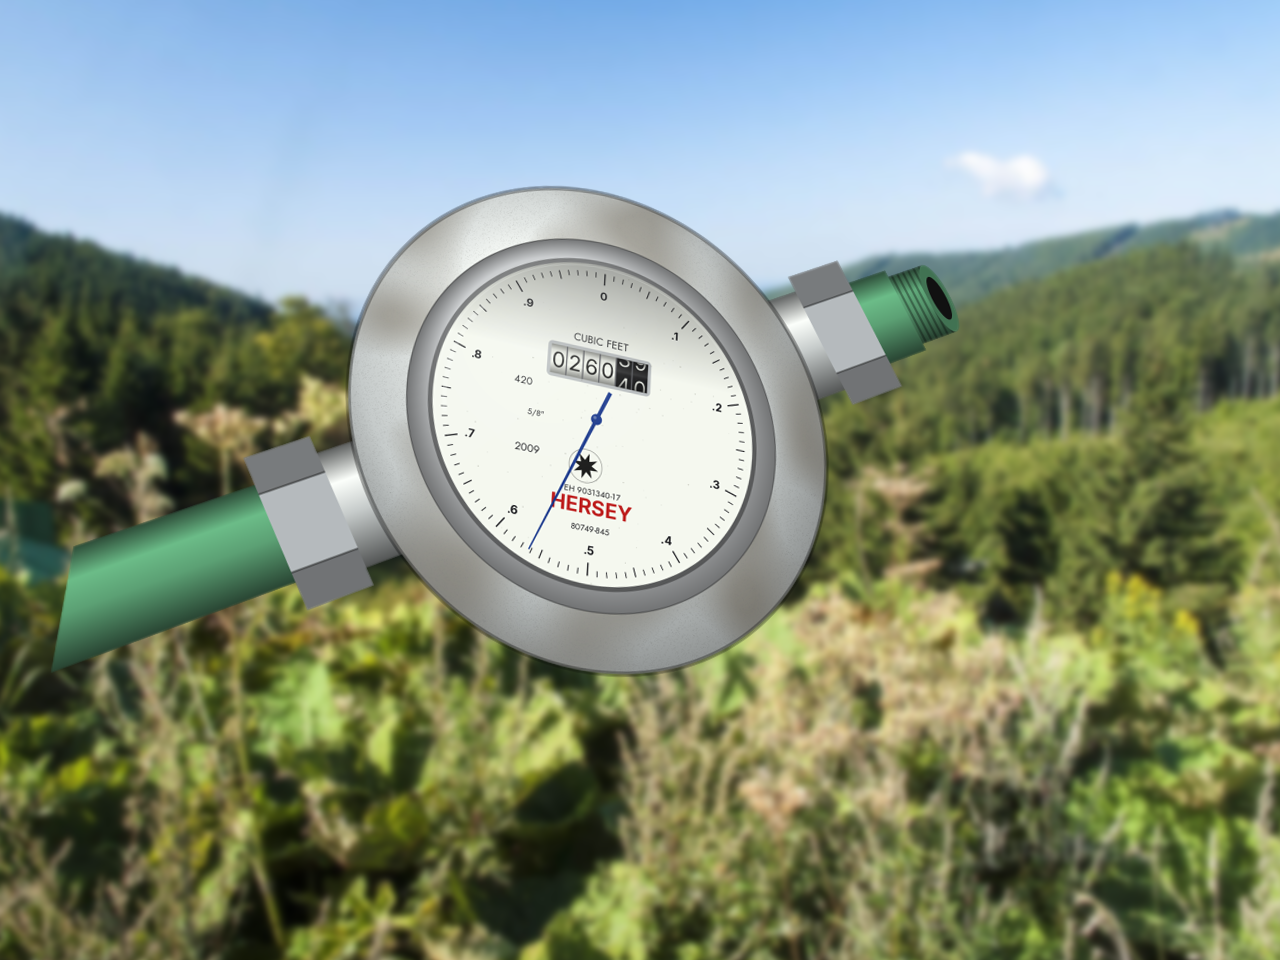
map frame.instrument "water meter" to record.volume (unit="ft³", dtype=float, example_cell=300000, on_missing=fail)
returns 26039.56
